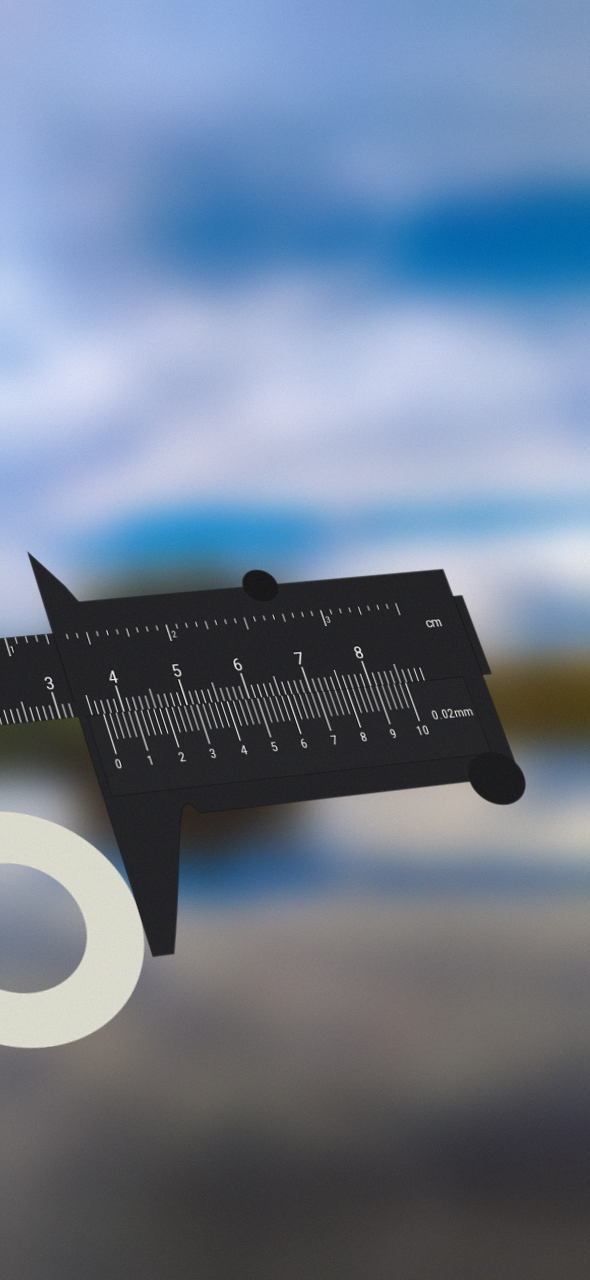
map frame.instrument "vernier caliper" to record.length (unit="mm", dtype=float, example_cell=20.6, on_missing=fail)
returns 36.8
